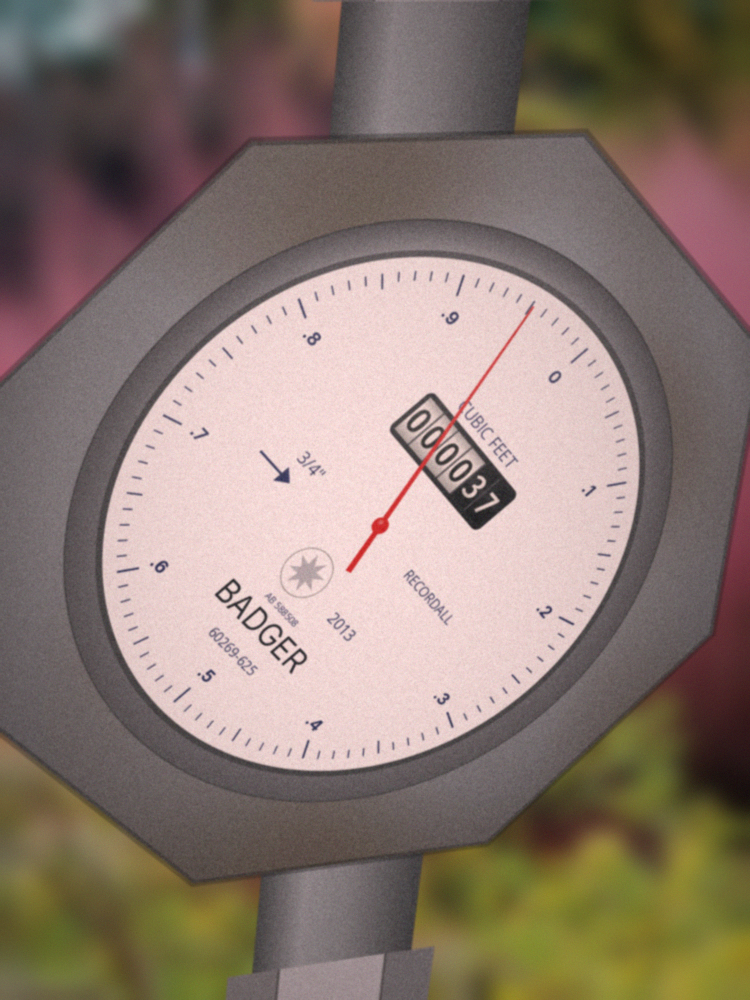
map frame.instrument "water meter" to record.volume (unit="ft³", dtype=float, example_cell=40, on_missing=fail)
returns 36.95
